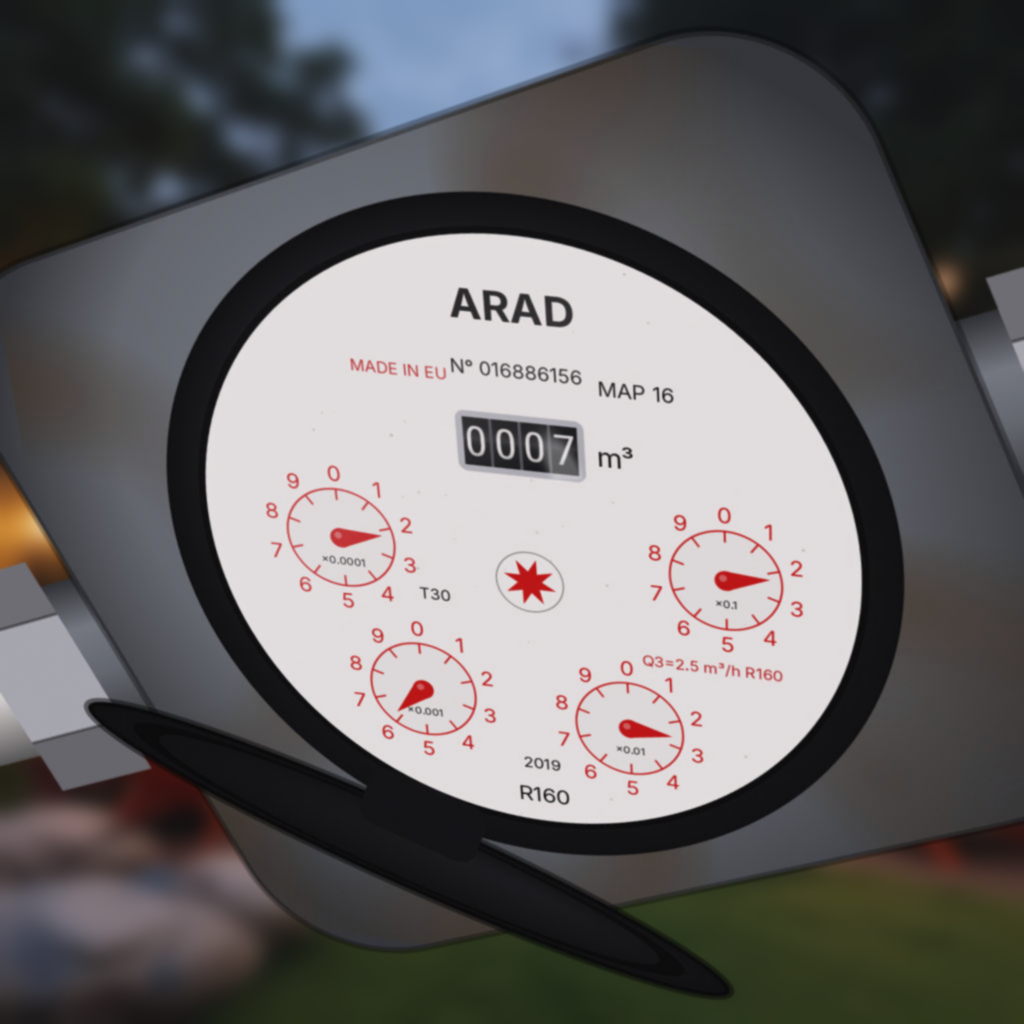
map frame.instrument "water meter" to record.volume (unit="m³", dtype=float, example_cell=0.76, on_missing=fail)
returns 7.2262
